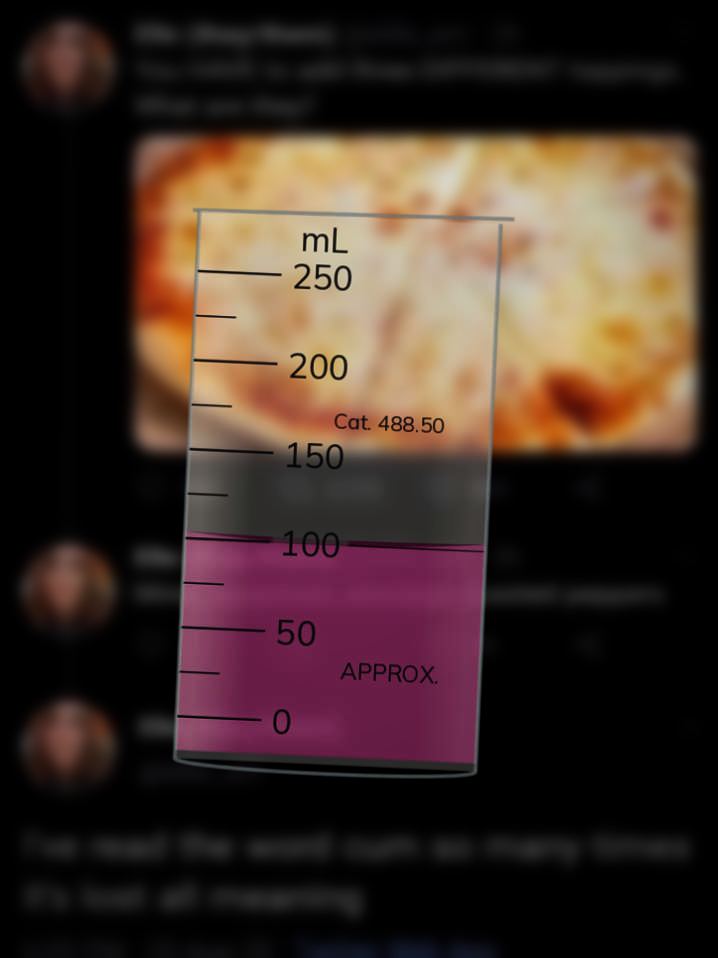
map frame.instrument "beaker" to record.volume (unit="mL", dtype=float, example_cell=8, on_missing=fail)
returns 100
